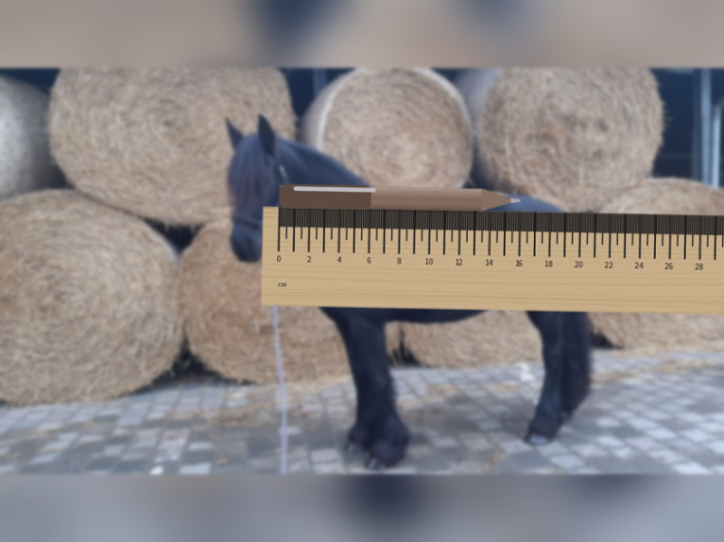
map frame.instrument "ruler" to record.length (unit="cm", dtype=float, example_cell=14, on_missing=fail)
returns 16
